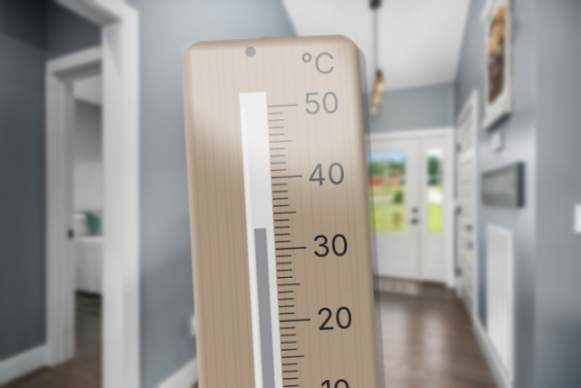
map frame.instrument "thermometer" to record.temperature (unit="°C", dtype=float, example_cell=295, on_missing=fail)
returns 33
